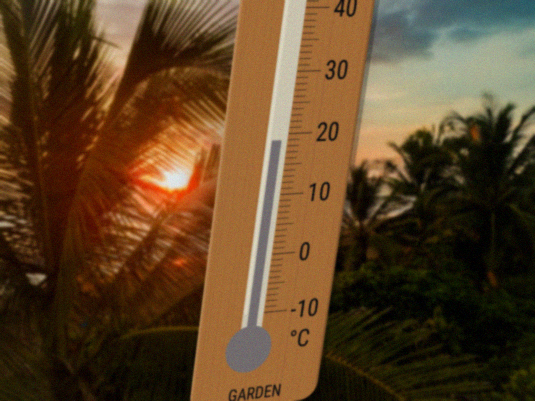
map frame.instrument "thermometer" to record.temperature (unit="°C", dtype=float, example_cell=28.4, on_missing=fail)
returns 19
